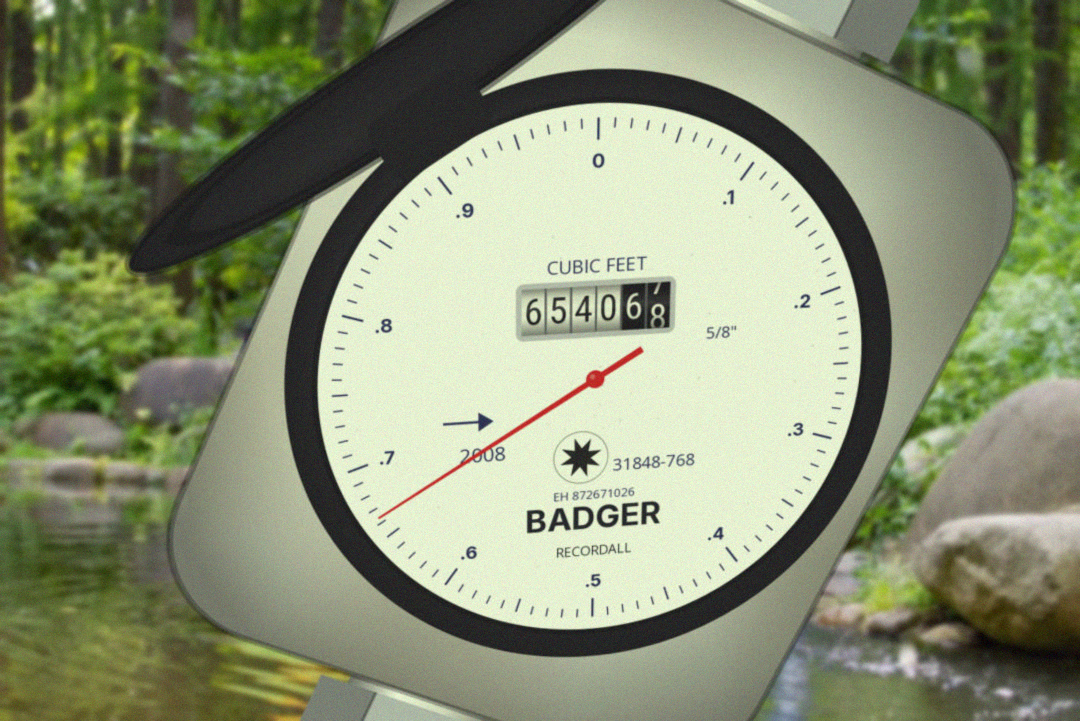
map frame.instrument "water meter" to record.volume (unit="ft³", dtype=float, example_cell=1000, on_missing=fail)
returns 654067.66
